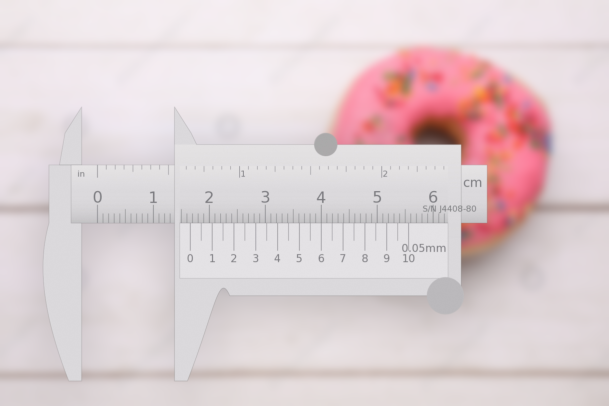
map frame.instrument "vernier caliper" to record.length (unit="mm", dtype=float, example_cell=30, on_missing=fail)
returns 16.6
